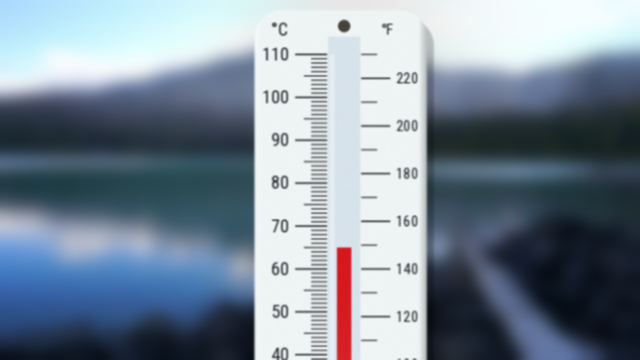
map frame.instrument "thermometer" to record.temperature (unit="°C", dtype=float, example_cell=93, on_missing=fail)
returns 65
